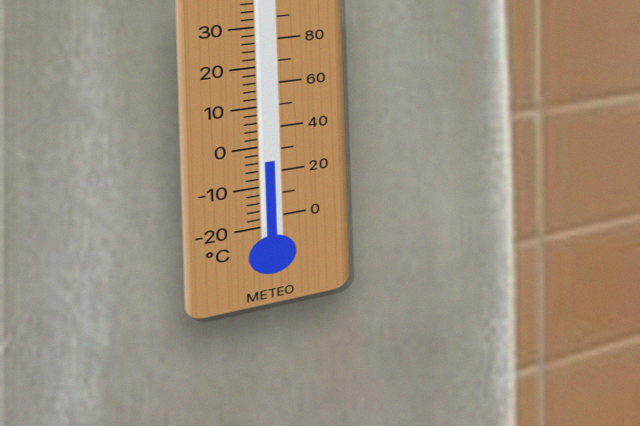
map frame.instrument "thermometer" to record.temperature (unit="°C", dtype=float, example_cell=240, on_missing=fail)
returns -4
